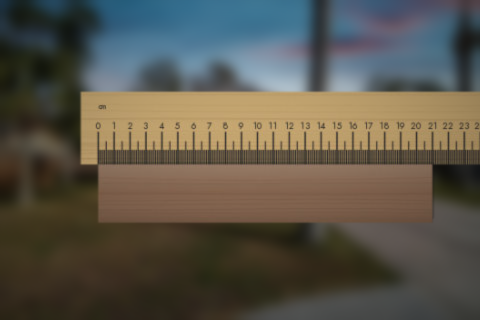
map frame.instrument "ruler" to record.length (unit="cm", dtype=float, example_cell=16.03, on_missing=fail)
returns 21
